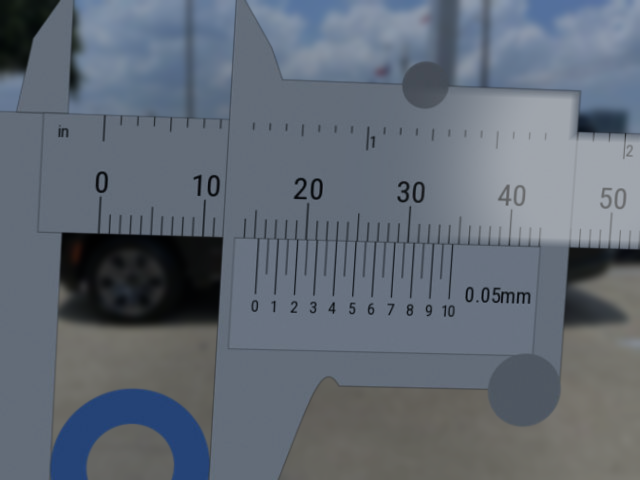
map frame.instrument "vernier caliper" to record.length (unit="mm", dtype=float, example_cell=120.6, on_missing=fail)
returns 15.4
